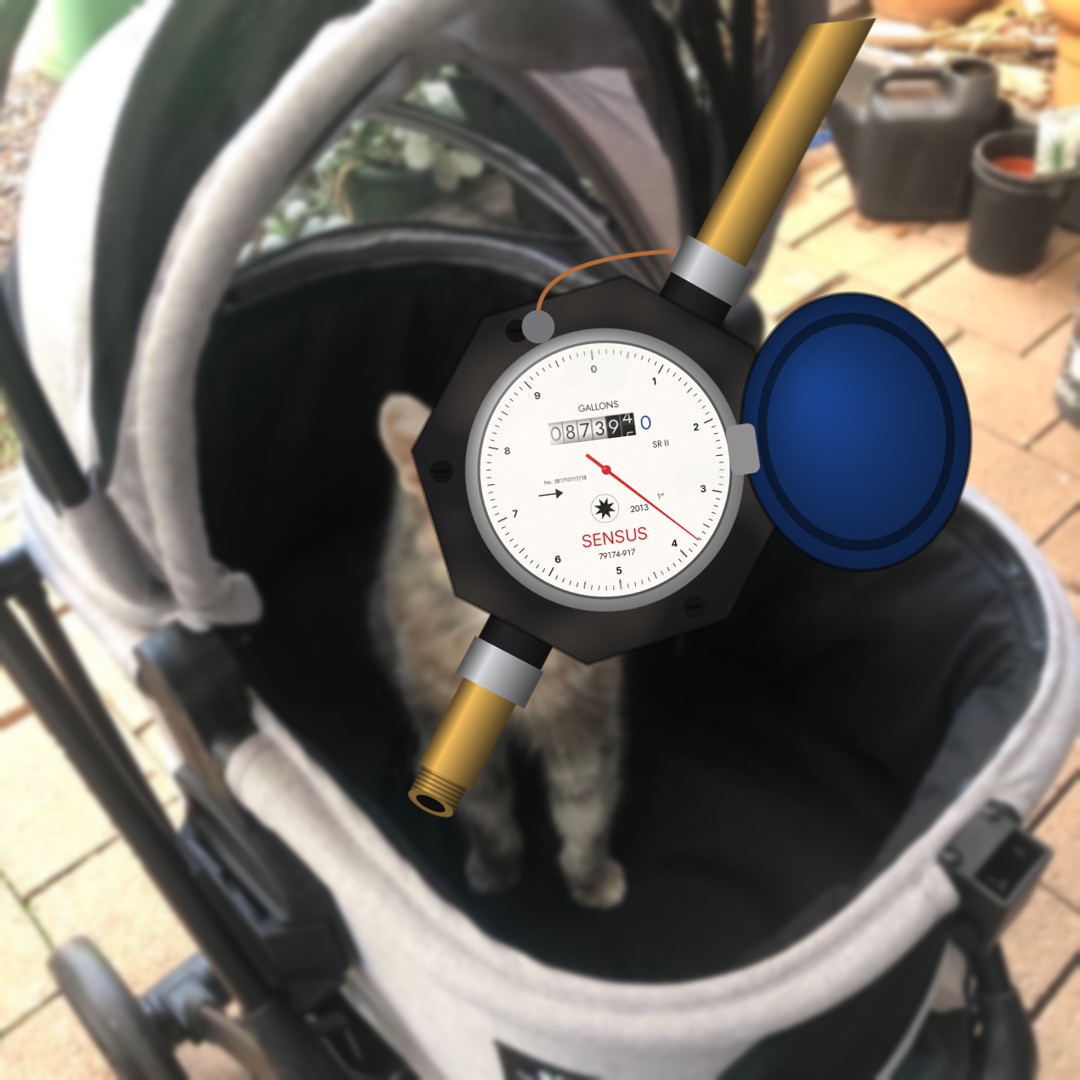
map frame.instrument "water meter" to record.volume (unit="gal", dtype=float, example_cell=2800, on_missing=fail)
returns 873943.7
